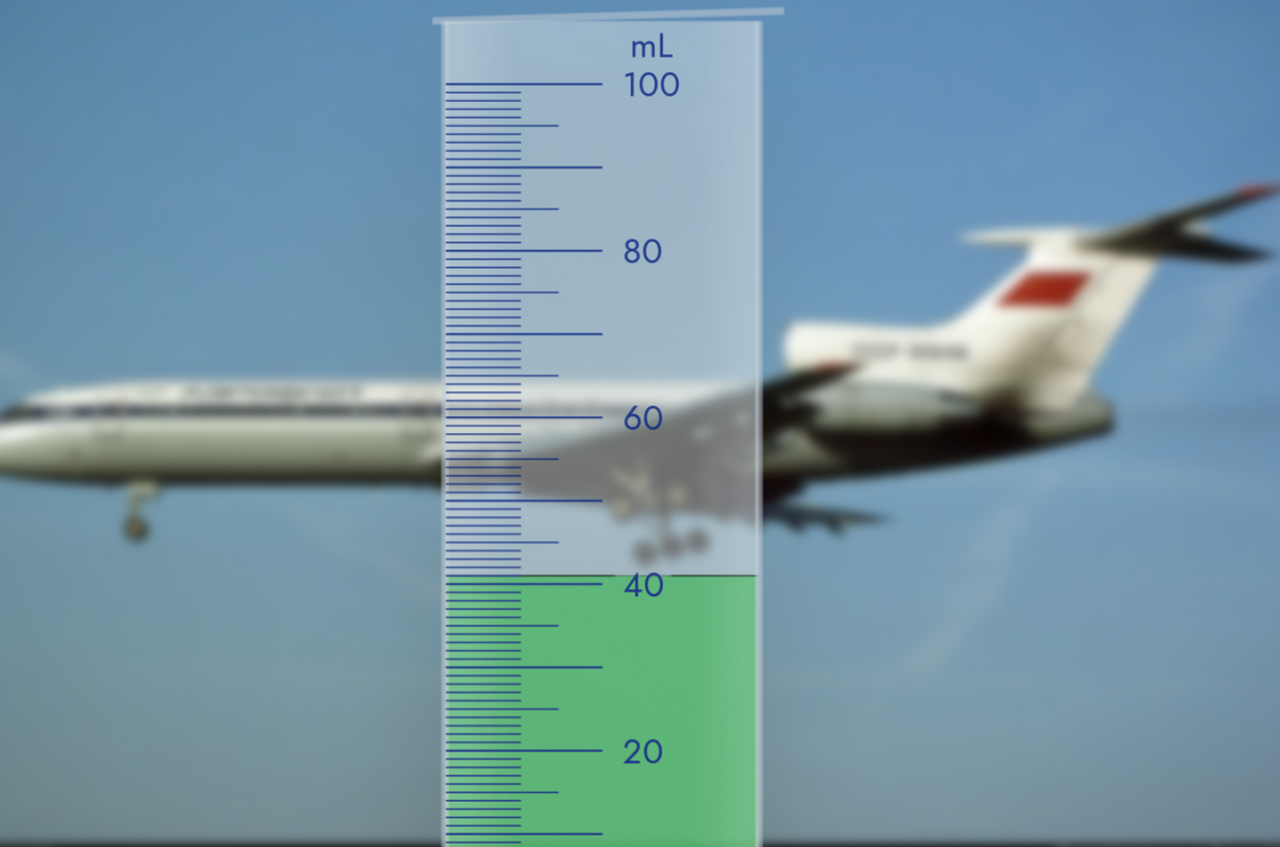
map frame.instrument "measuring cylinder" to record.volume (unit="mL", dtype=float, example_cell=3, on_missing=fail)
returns 41
